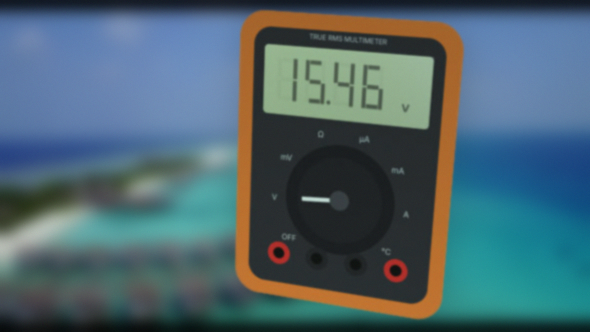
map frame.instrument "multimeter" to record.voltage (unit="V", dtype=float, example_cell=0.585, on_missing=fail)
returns 15.46
